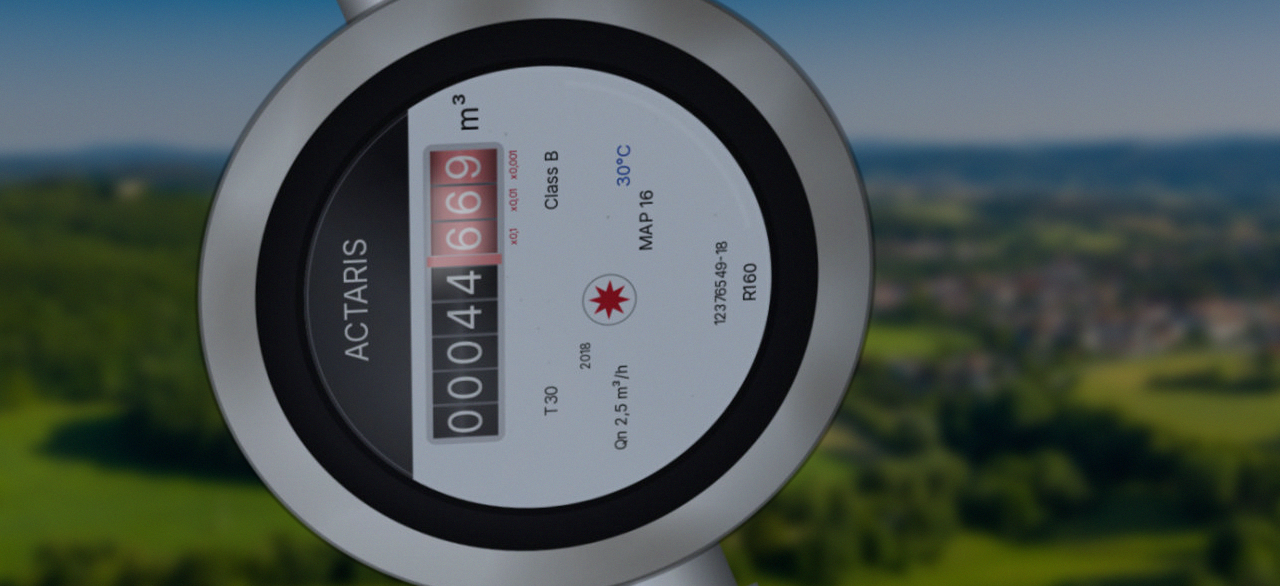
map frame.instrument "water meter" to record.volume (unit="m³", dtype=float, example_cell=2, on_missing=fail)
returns 44.669
